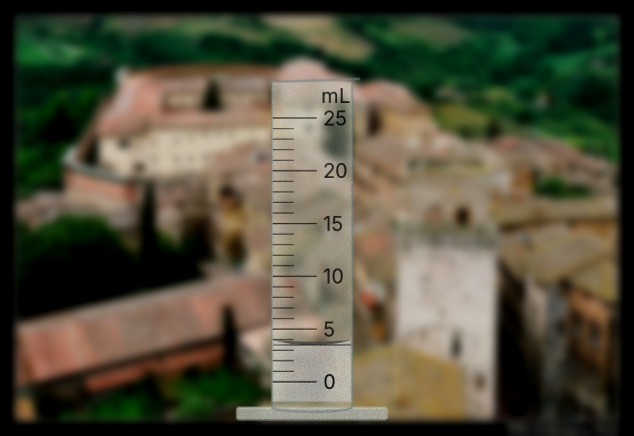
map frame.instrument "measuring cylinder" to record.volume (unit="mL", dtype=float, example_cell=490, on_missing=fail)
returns 3.5
